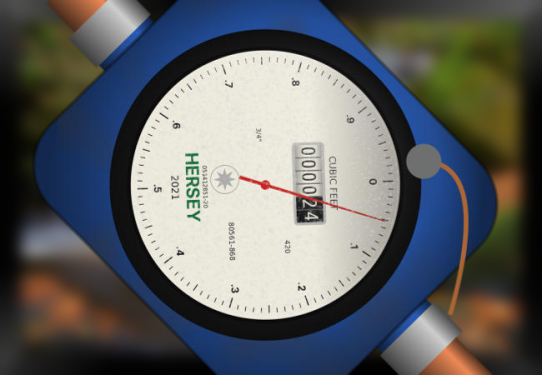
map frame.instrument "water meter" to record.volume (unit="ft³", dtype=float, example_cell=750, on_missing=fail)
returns 24.05
